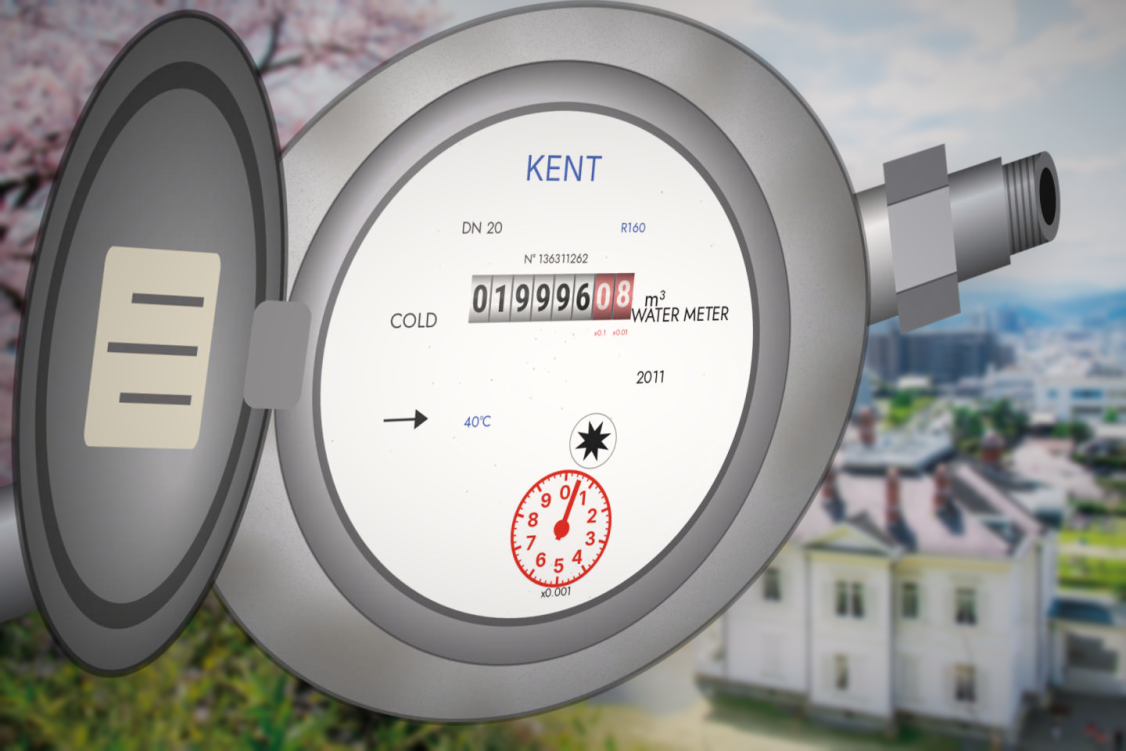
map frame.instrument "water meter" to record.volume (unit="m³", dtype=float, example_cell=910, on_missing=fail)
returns 19996.080
